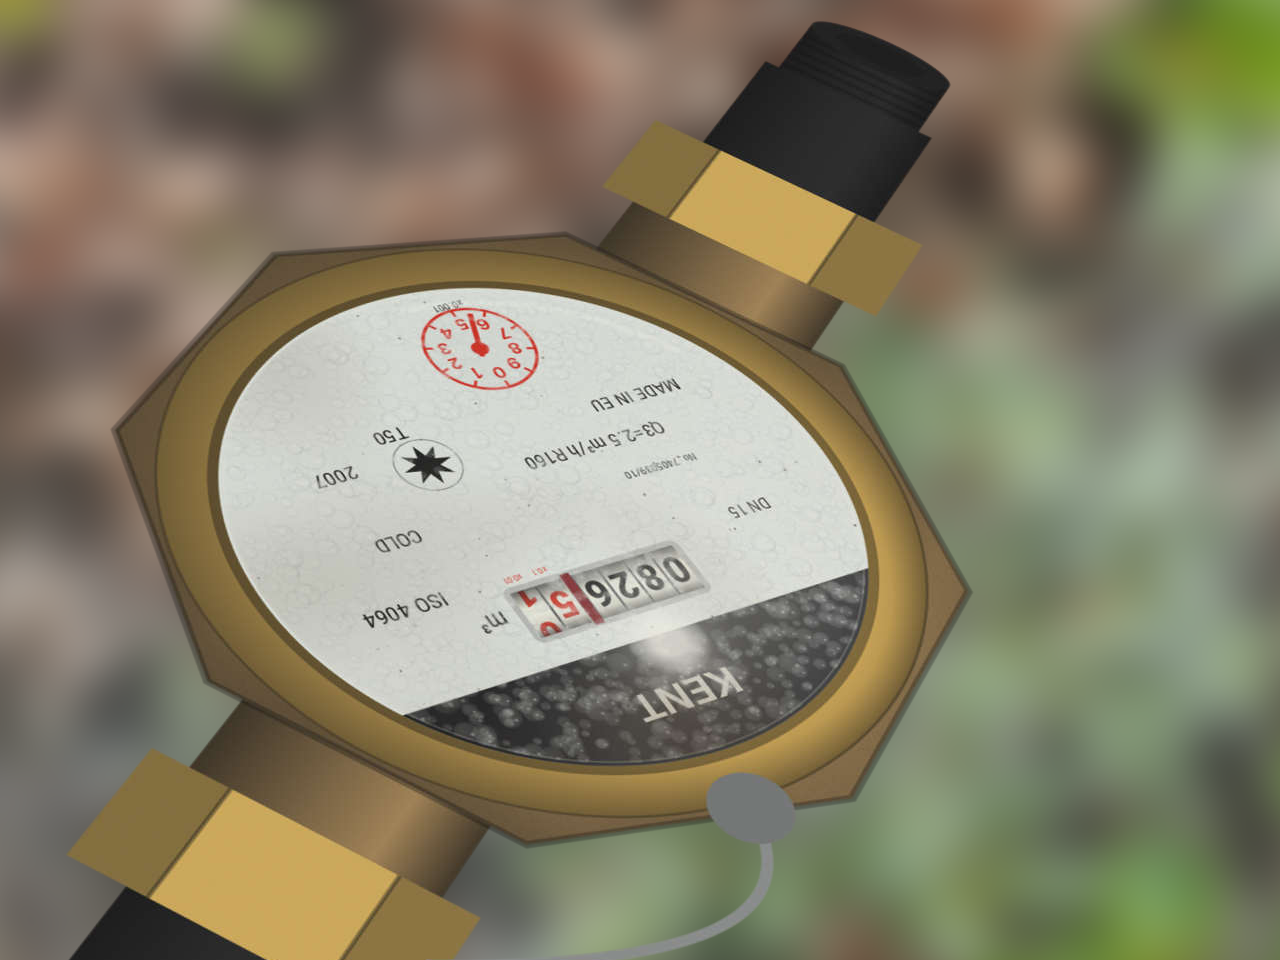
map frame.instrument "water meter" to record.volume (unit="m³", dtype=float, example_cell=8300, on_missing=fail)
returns 826.505
